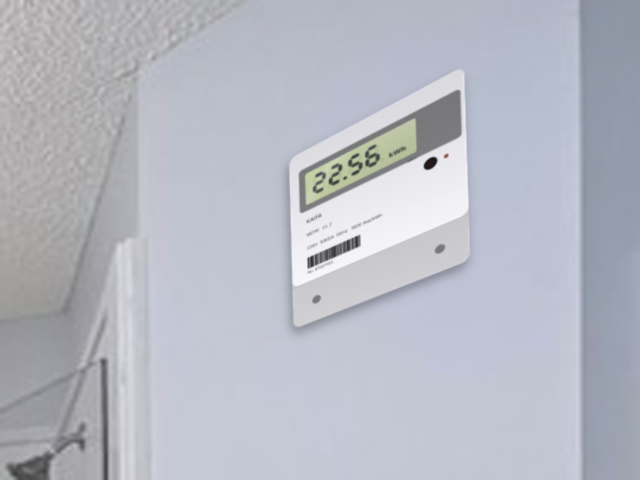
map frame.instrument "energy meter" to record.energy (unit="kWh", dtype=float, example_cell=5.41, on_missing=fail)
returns 22.56
